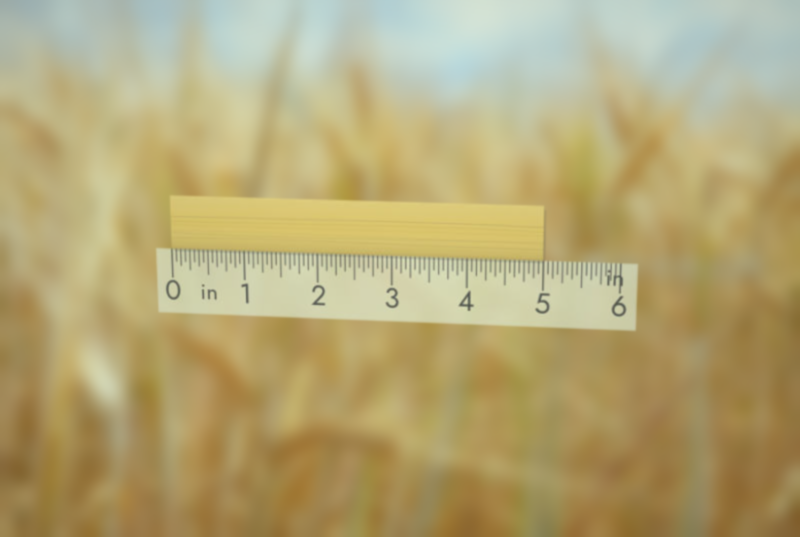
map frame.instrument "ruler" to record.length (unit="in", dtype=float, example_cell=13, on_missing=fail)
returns 5
